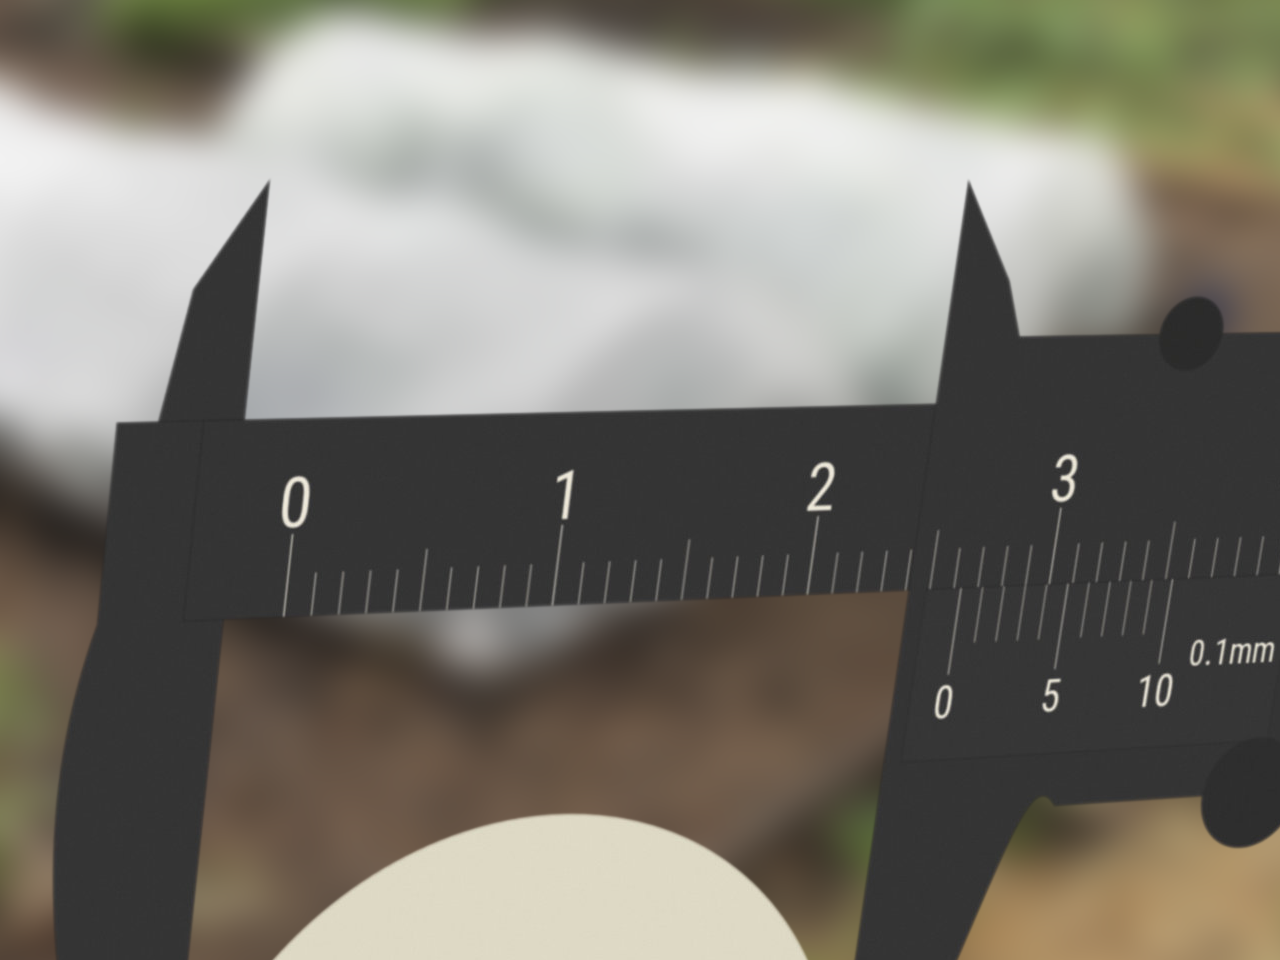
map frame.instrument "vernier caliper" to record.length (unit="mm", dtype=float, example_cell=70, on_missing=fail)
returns 26.3
